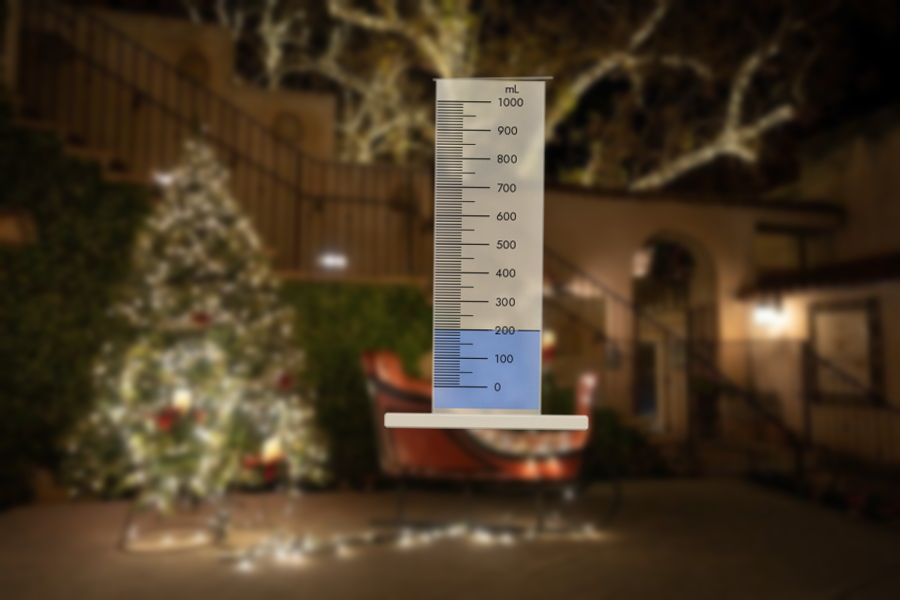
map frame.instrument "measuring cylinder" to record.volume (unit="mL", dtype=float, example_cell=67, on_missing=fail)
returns 200
